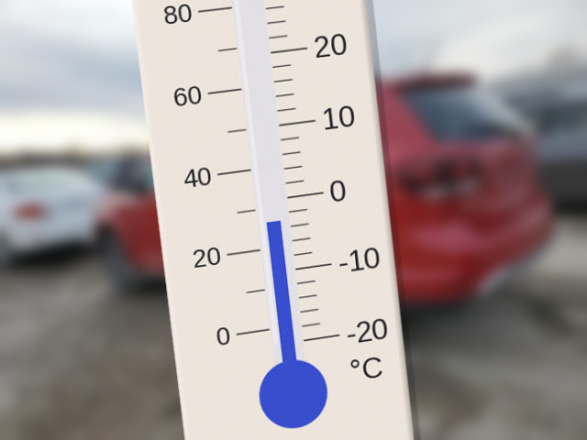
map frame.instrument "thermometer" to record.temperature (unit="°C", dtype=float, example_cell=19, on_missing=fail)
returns -3
